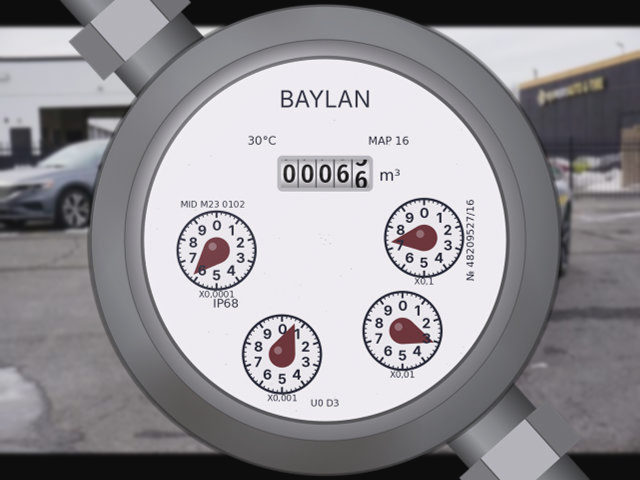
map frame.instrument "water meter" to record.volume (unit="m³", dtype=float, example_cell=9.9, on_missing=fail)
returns 65.7306
